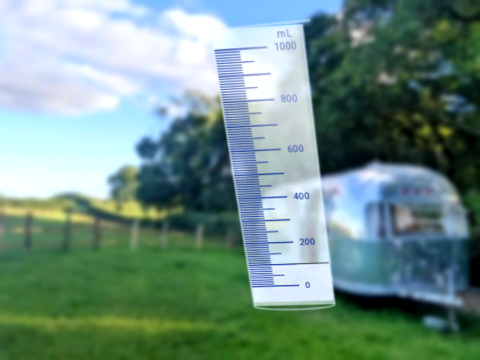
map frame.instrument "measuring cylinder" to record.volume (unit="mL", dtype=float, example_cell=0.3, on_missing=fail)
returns 100
